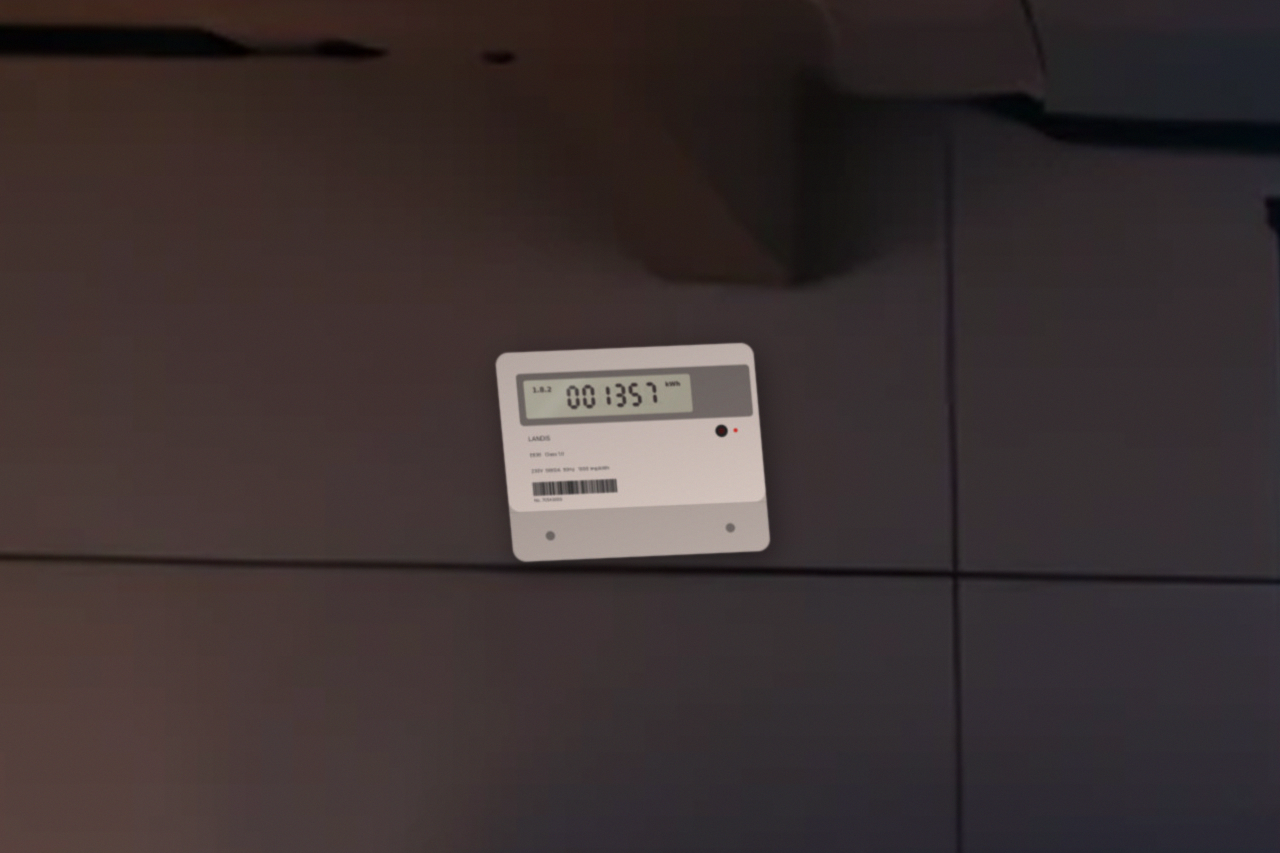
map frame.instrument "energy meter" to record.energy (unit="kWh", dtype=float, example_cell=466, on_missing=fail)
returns 1357
